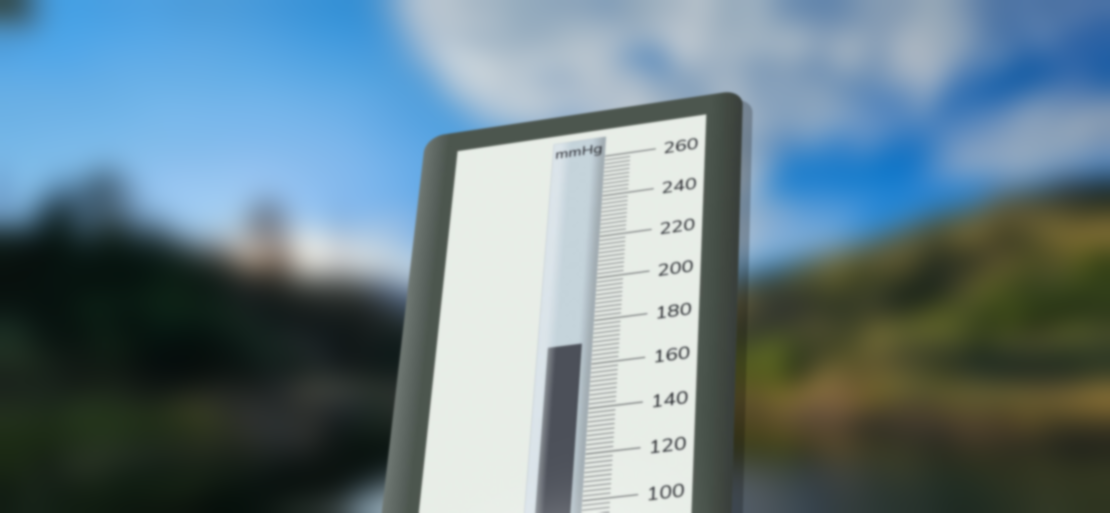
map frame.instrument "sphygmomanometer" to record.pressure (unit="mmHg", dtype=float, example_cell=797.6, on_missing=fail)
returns 170
